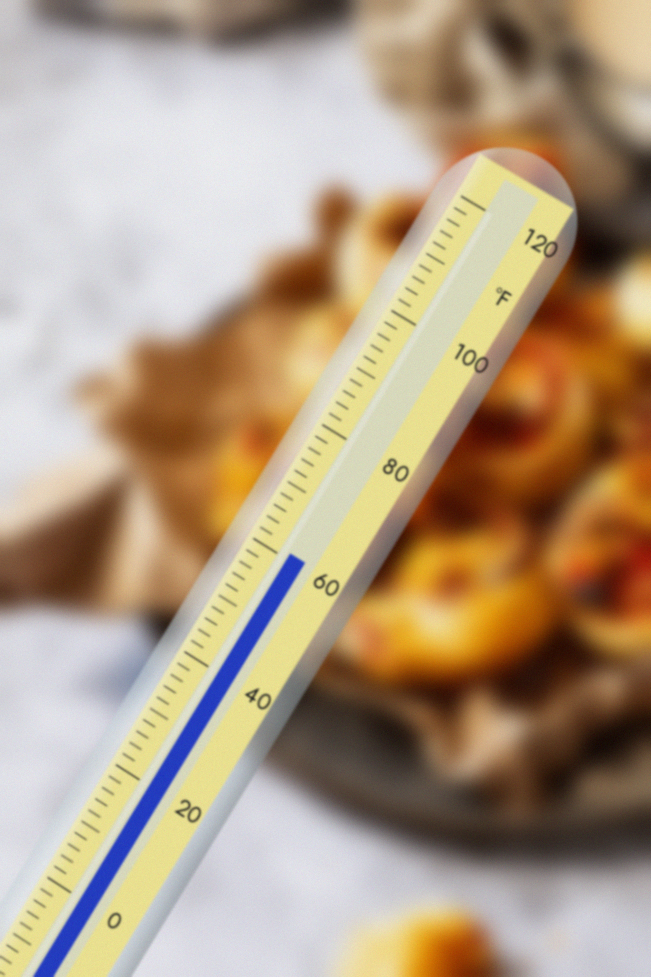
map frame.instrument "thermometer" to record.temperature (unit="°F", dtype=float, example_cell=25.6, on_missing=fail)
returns 61
